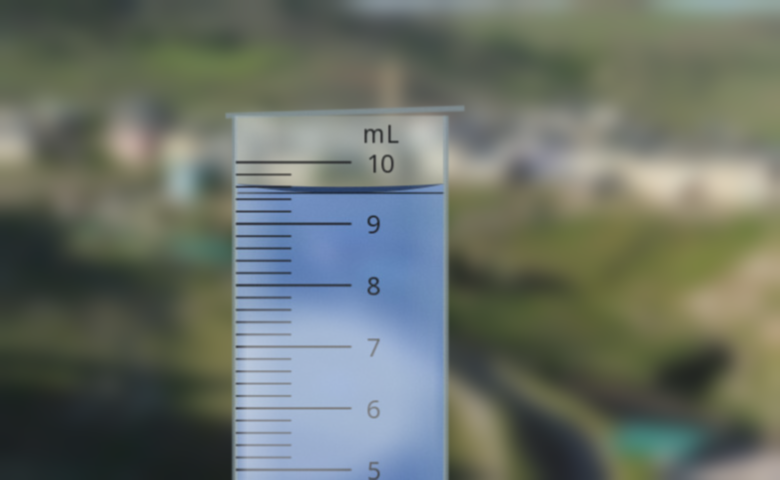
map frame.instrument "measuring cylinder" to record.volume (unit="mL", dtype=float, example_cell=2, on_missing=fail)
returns 9.5
